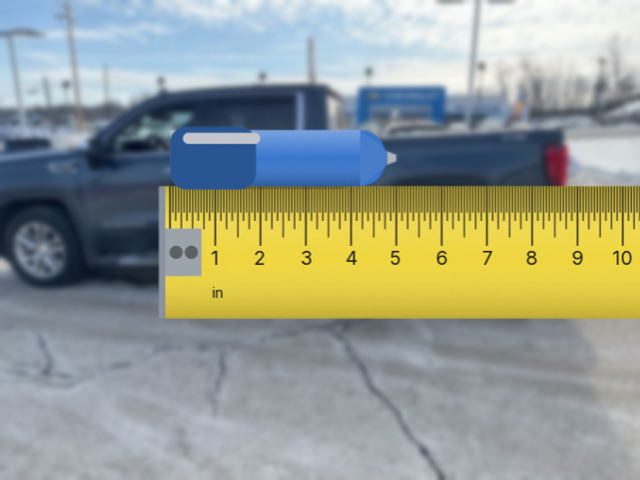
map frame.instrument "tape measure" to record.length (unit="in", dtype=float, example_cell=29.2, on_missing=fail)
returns 5
